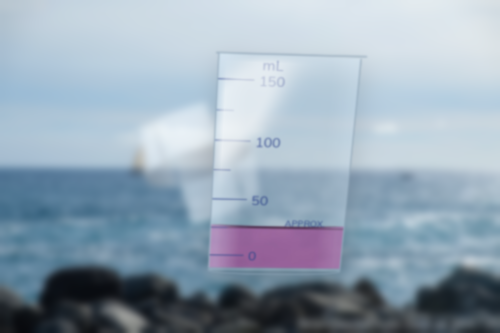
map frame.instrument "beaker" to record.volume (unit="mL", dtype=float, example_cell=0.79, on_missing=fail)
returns 25
